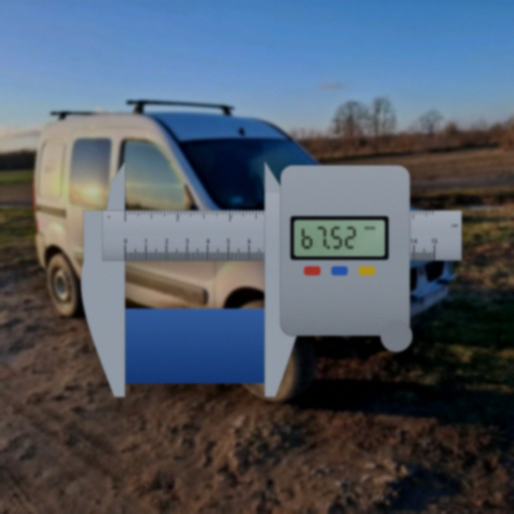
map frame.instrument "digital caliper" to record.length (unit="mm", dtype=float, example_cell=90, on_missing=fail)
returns 67.52
